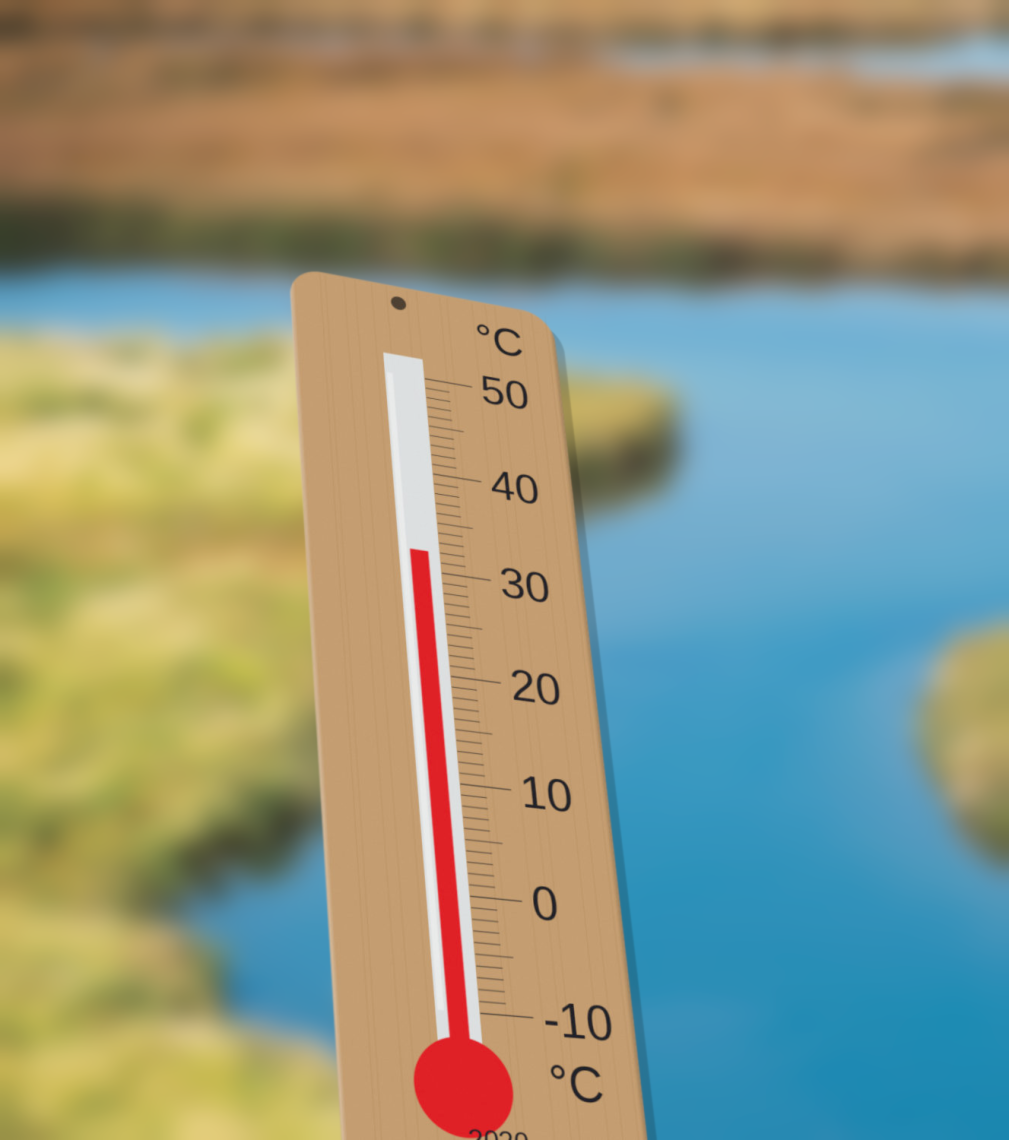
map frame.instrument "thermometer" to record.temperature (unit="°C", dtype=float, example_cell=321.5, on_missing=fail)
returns 32
